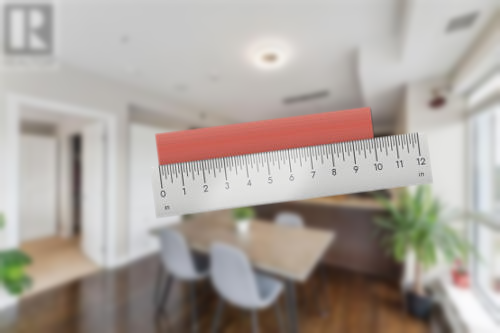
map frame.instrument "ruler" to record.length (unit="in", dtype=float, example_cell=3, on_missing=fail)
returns 10
